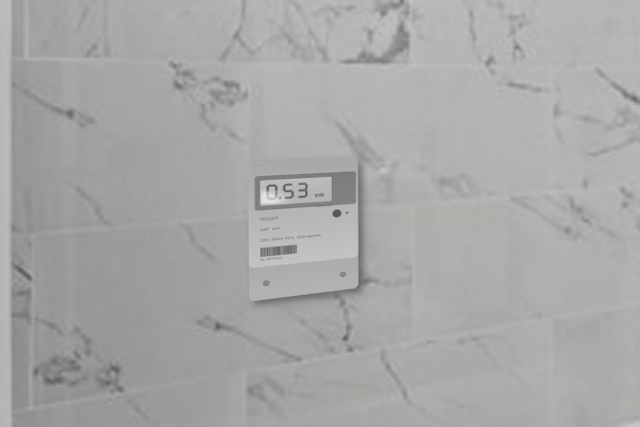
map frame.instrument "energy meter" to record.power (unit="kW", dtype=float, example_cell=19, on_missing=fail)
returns 0.53
